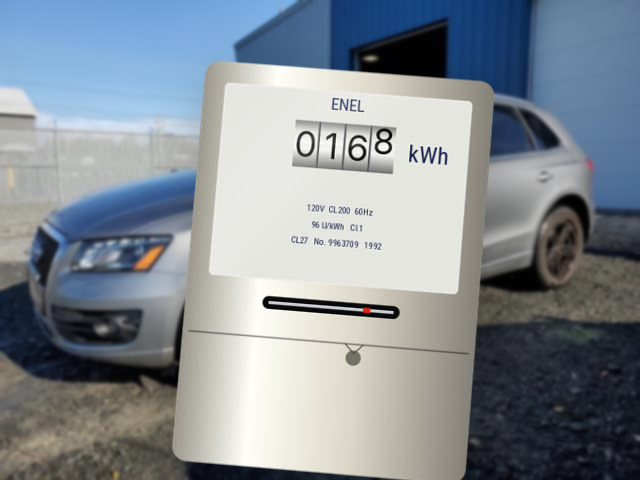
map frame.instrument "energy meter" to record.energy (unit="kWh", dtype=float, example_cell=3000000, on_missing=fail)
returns 168
